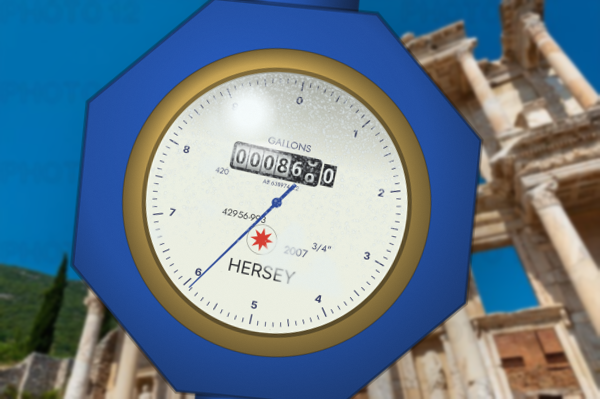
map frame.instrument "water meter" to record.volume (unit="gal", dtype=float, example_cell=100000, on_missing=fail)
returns 8685.9
